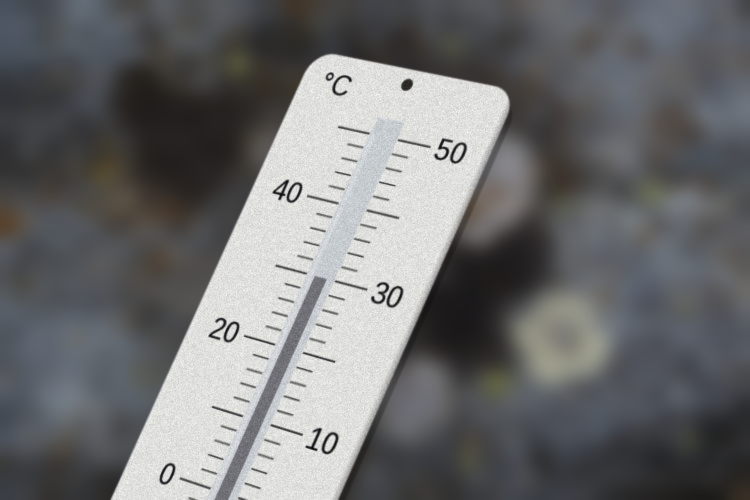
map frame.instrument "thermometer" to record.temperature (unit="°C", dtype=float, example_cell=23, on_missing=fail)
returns 30
